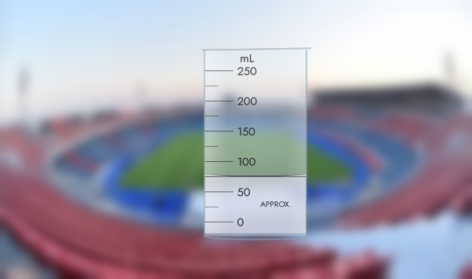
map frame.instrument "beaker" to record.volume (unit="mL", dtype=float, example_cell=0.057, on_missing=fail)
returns 75
